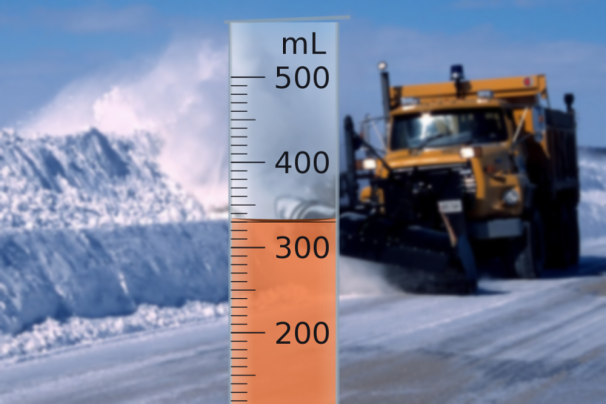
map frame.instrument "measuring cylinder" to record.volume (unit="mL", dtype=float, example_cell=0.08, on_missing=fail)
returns 330
